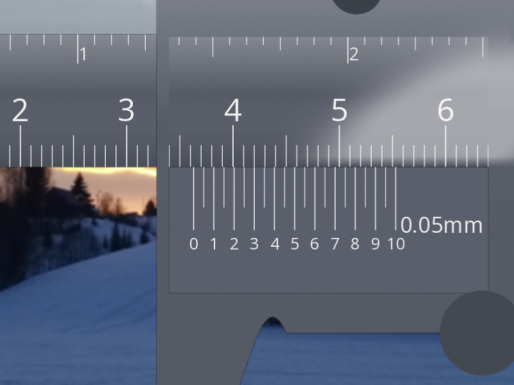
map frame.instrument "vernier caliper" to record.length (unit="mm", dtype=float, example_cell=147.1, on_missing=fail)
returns 36.3
